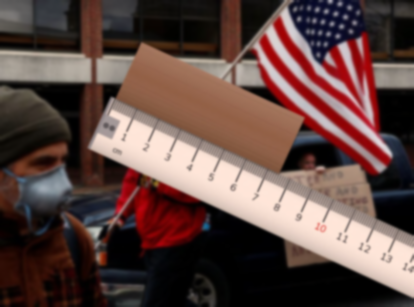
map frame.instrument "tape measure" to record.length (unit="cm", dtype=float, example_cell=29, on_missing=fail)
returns 7.5
